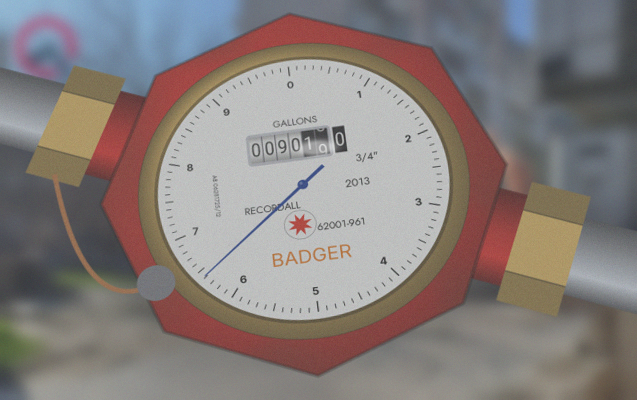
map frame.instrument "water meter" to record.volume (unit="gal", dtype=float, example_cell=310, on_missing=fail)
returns 90186.4
